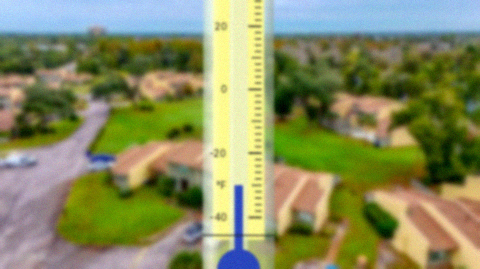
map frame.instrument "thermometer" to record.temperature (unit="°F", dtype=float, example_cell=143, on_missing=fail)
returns -30
